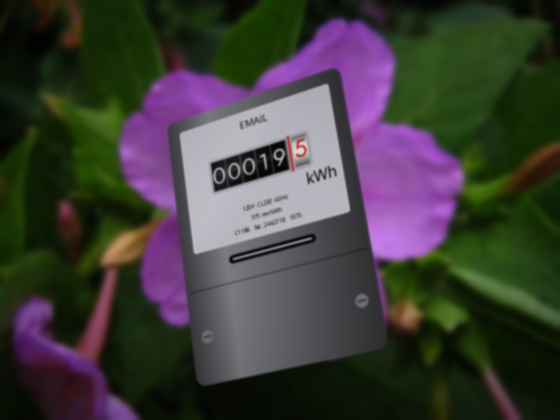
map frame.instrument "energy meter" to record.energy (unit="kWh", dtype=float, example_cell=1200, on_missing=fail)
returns 19.5
